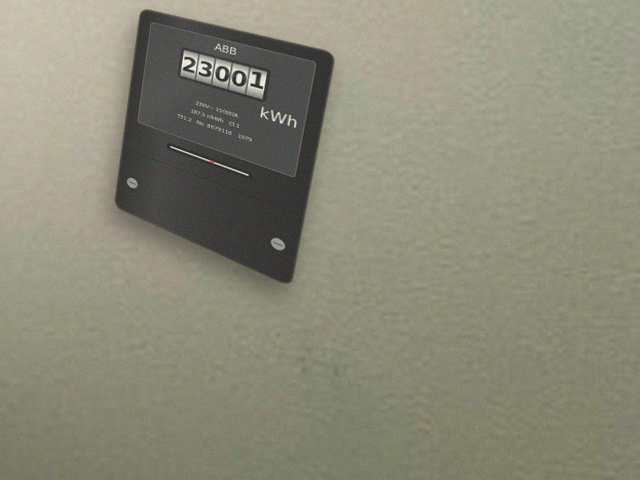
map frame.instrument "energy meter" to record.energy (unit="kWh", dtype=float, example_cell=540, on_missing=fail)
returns 23001
